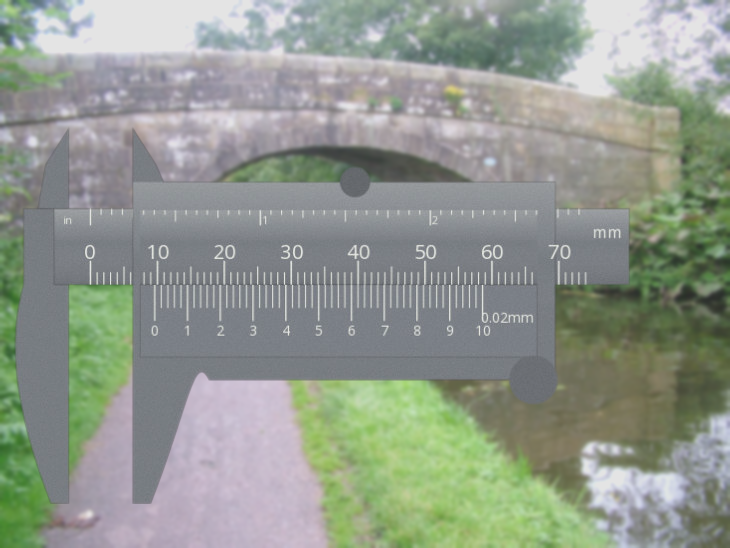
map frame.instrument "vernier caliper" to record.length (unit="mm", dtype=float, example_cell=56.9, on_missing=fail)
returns 9.6
